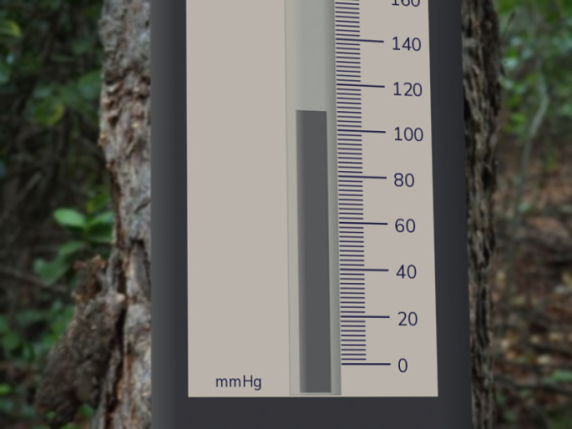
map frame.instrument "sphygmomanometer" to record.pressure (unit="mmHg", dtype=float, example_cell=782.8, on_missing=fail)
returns 108
